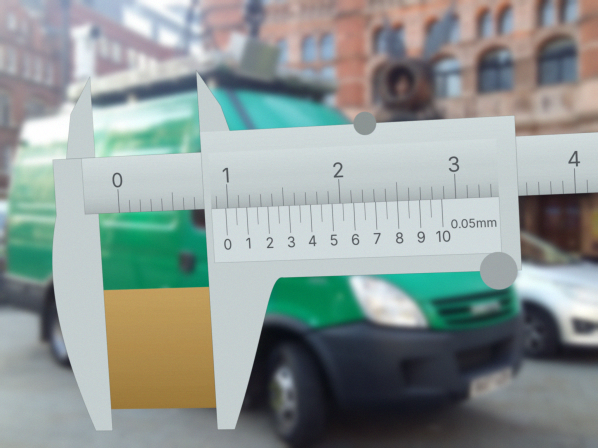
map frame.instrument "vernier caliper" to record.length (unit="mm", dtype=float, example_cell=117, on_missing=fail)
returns 9.8
